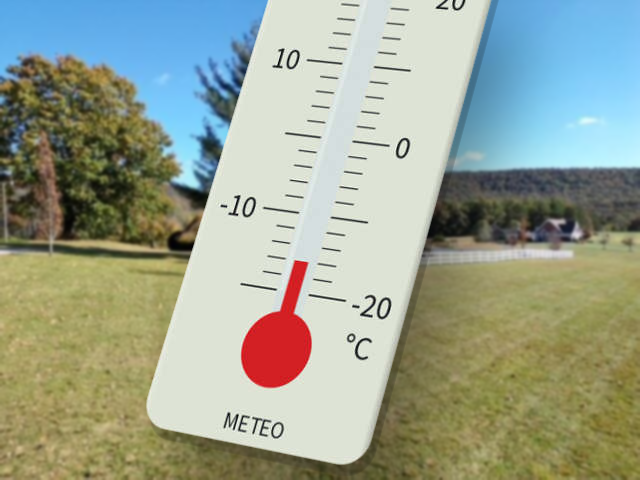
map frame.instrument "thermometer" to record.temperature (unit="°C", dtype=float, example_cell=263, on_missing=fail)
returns -16
